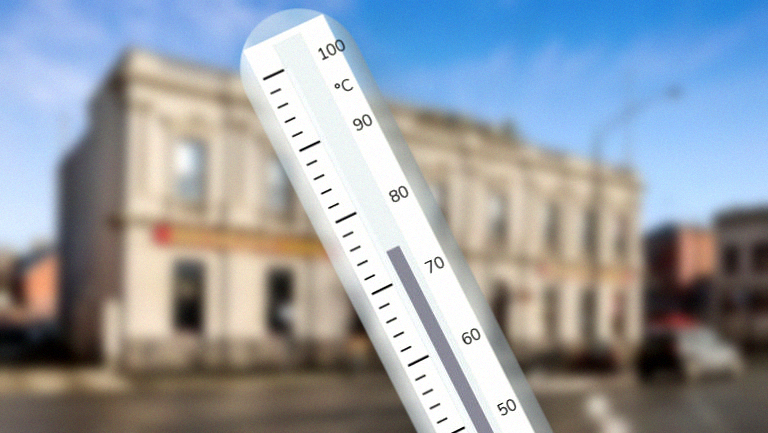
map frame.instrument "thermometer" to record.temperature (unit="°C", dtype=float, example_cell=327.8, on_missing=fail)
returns 74
